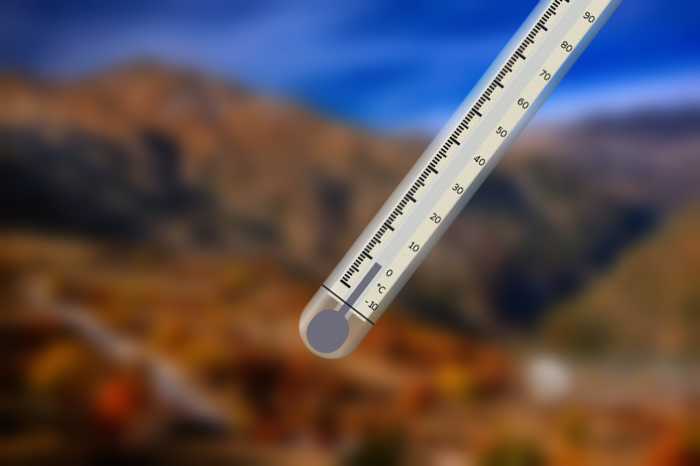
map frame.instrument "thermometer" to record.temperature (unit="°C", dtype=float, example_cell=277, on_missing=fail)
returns 0
